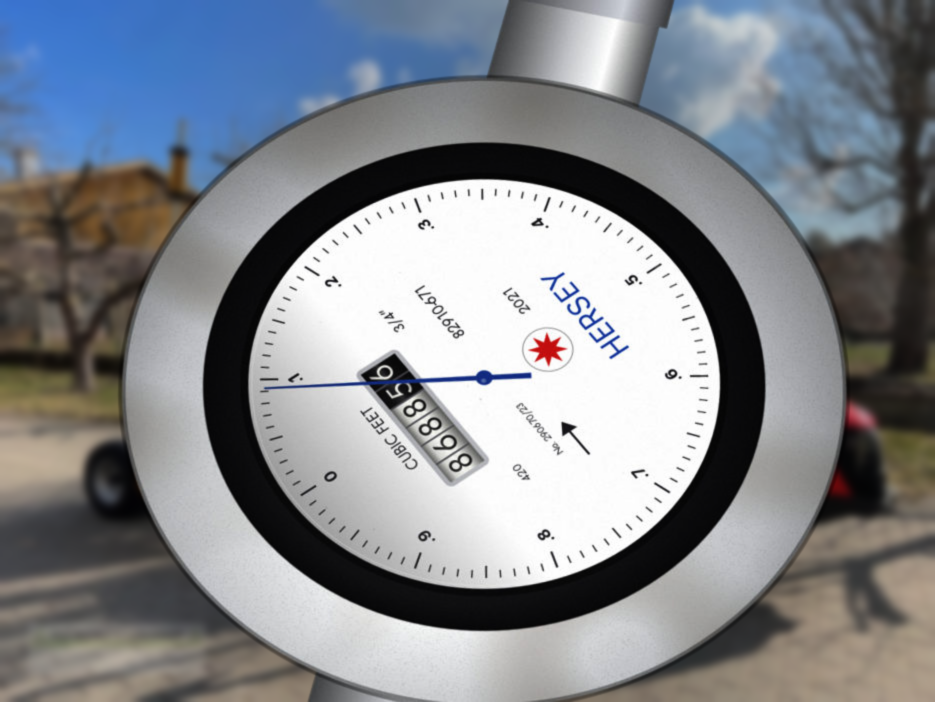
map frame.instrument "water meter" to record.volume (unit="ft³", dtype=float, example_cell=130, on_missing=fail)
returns 868856.09
